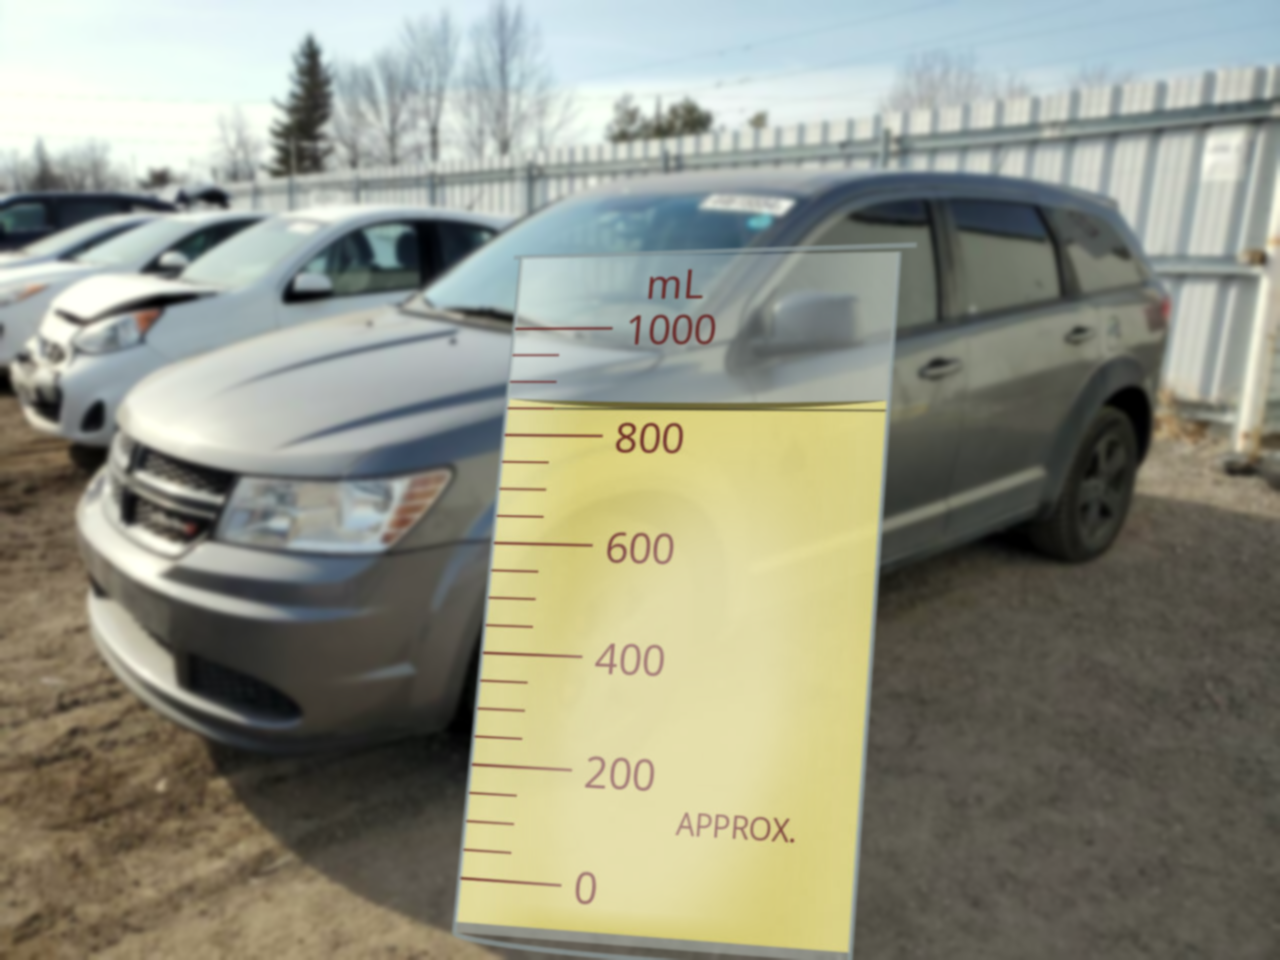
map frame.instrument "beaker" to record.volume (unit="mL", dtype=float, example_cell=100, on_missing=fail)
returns 850
